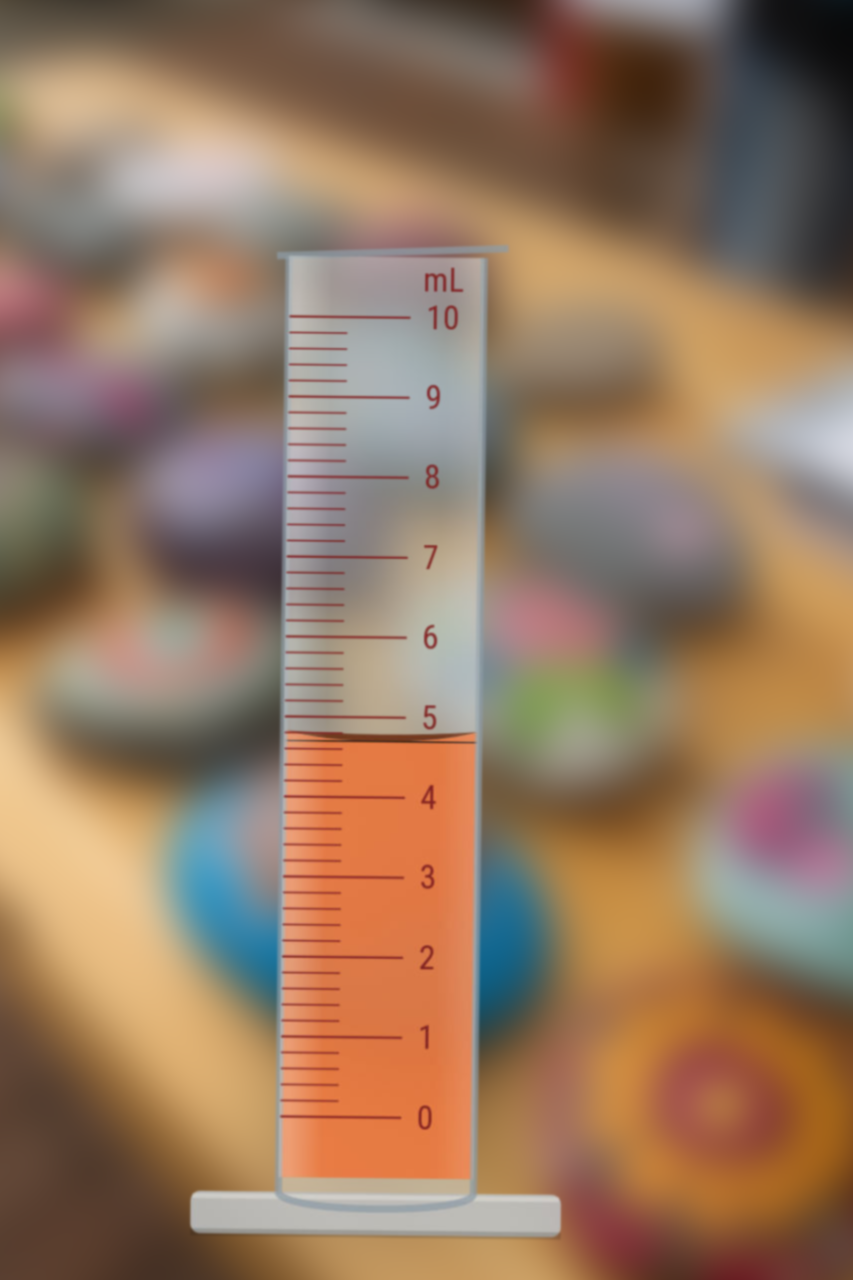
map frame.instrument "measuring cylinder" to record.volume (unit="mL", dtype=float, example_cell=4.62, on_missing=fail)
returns 4.7
